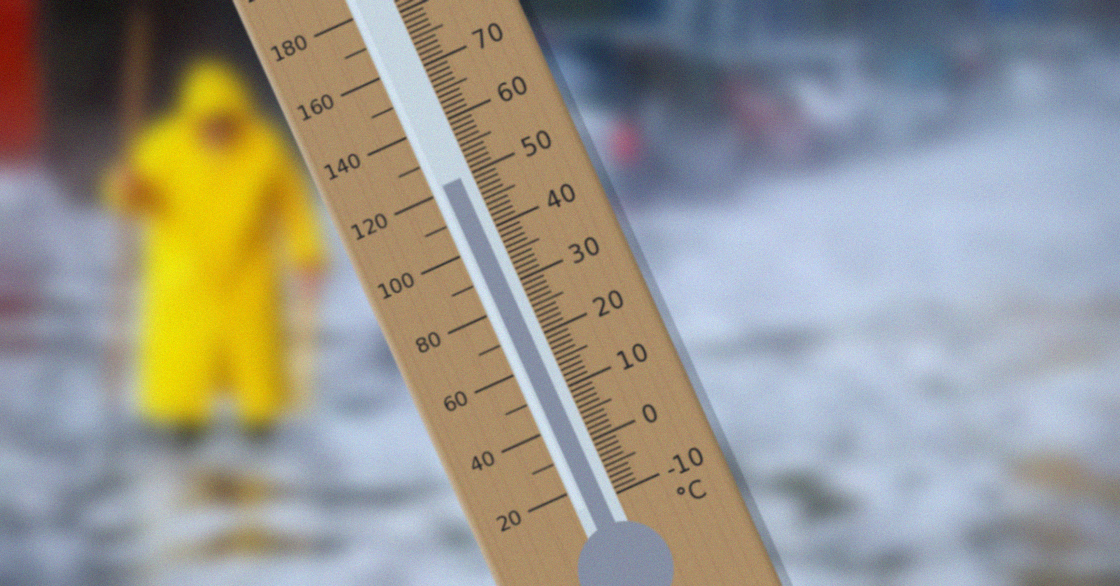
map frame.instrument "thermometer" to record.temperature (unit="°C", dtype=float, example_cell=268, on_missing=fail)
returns 50
